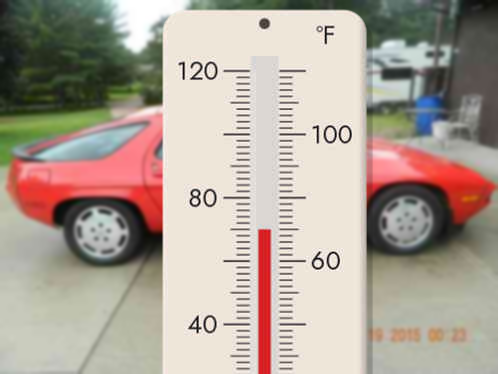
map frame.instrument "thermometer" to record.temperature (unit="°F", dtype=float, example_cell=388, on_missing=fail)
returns 70
